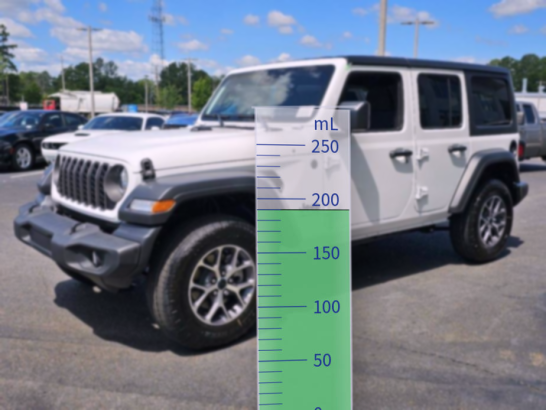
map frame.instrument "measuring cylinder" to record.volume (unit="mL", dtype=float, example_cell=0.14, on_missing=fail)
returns 190
